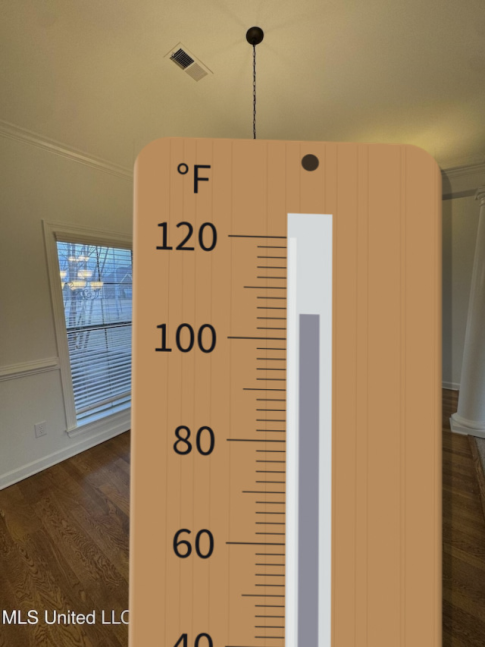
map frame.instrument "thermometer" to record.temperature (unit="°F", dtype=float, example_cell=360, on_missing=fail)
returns 105
